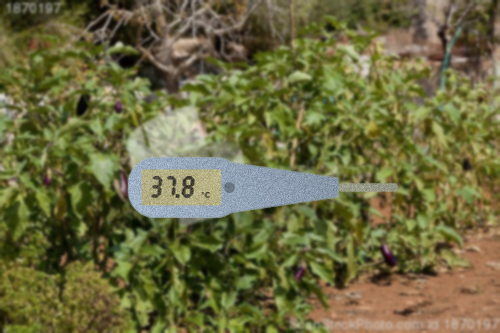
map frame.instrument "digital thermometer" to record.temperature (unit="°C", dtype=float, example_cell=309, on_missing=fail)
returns 37.8
